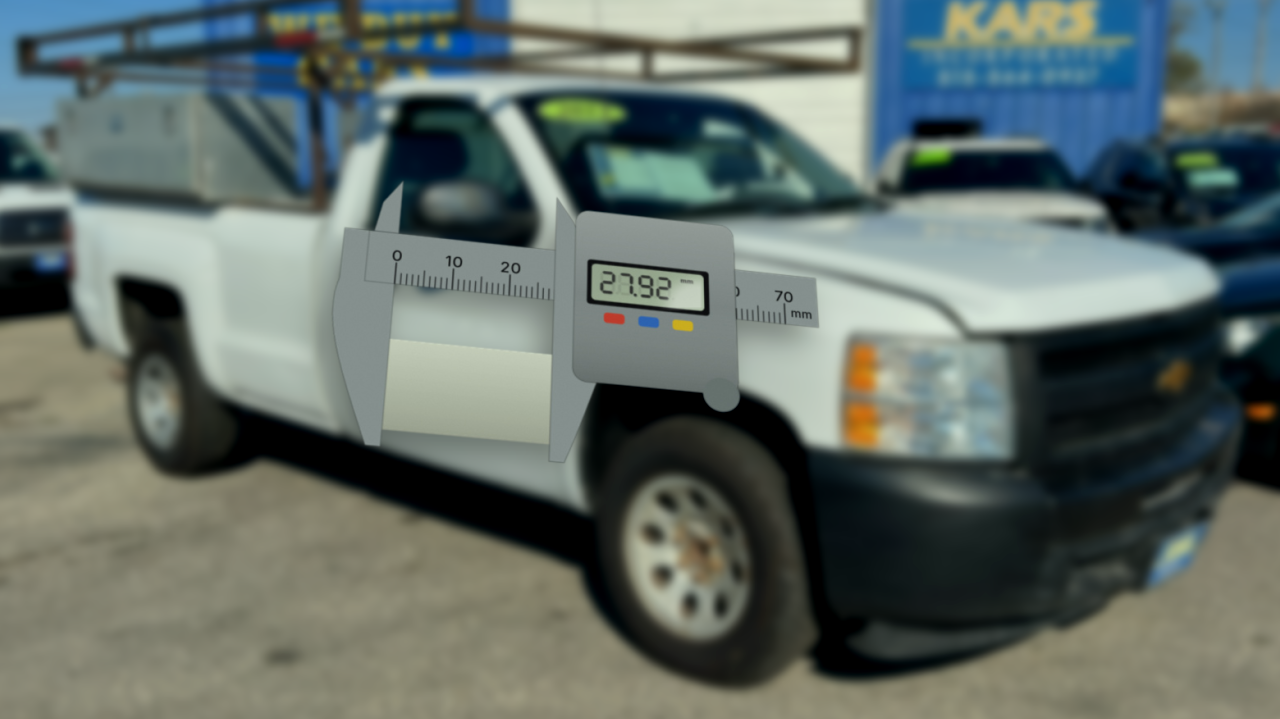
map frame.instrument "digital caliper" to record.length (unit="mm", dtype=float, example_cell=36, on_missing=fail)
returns 27.92
